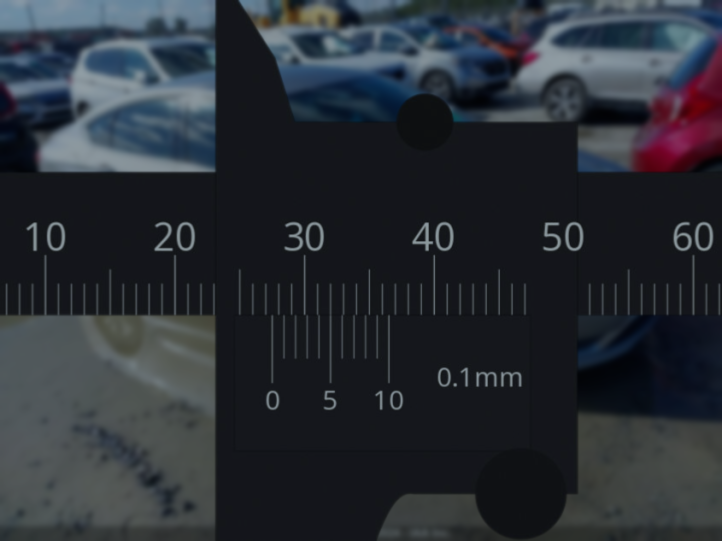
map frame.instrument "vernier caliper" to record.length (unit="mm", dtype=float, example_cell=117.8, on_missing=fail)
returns 27.5
